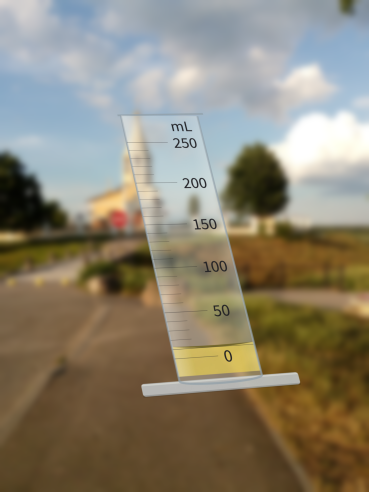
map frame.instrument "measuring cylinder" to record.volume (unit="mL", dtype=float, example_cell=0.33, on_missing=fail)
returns 10
